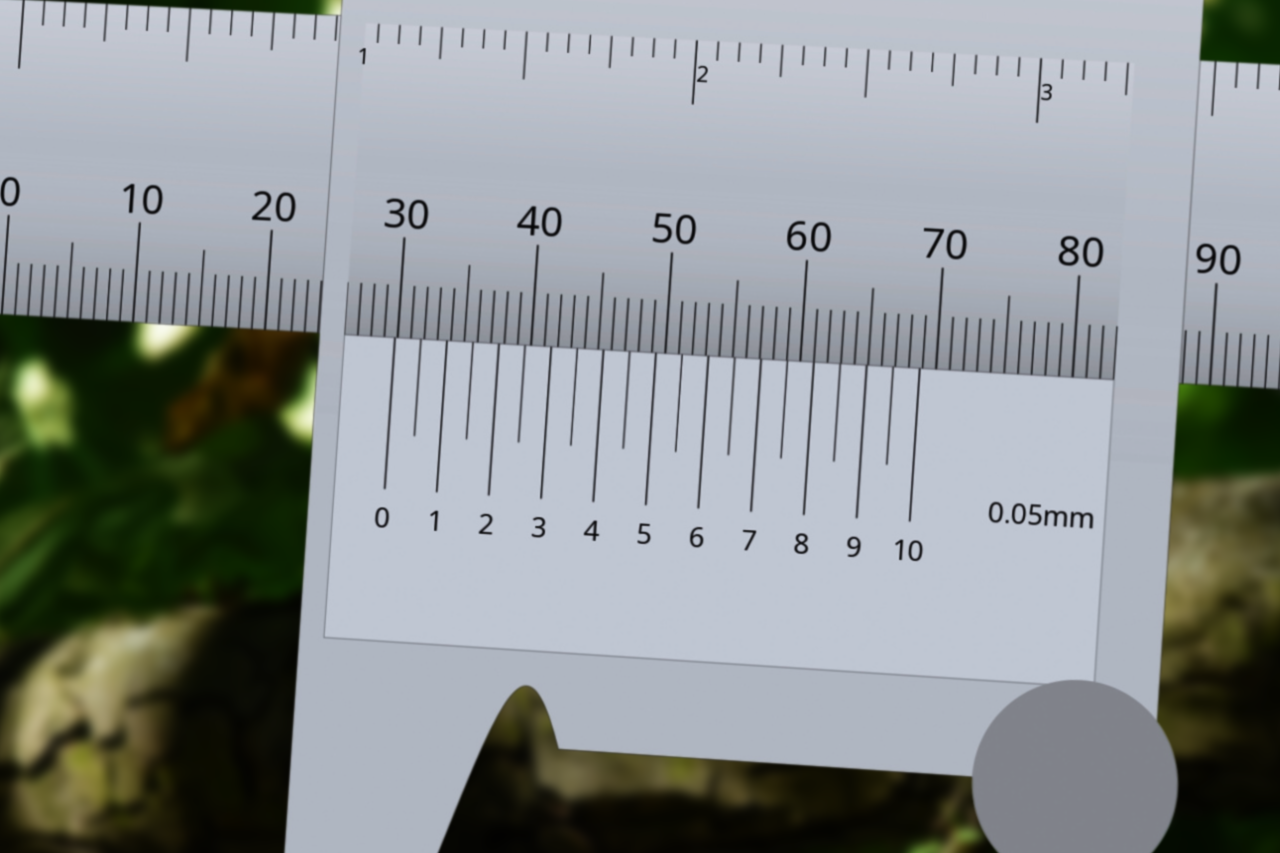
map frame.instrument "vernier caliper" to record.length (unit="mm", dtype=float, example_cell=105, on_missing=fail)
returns 29.8
